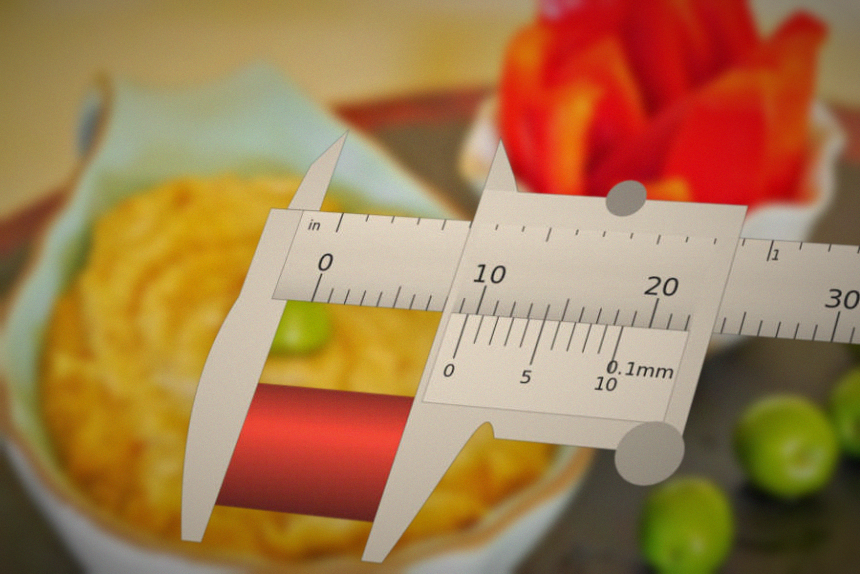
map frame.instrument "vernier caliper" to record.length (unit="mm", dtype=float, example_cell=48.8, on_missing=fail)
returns 9.5
